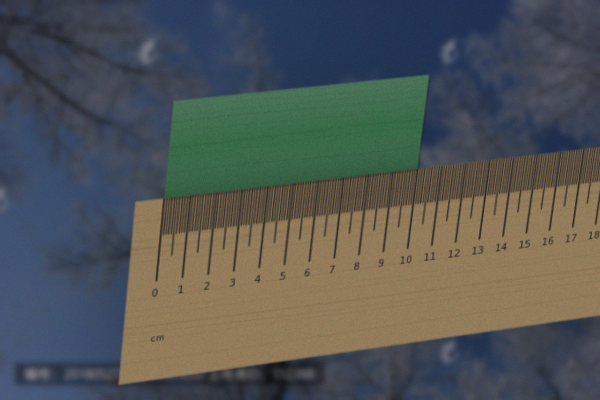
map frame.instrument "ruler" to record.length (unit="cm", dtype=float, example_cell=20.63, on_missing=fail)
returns 10
